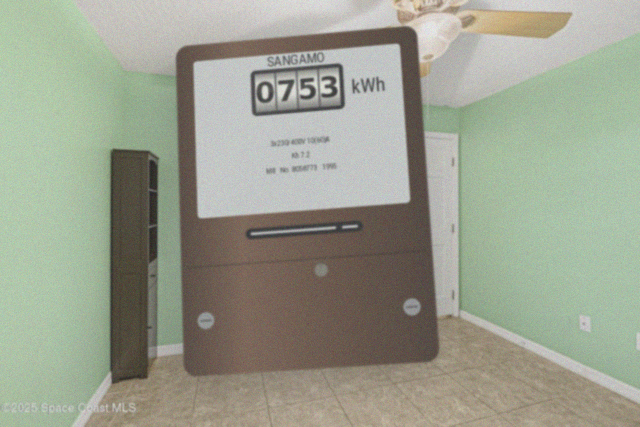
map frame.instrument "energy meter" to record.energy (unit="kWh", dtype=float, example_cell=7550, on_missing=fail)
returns 753
